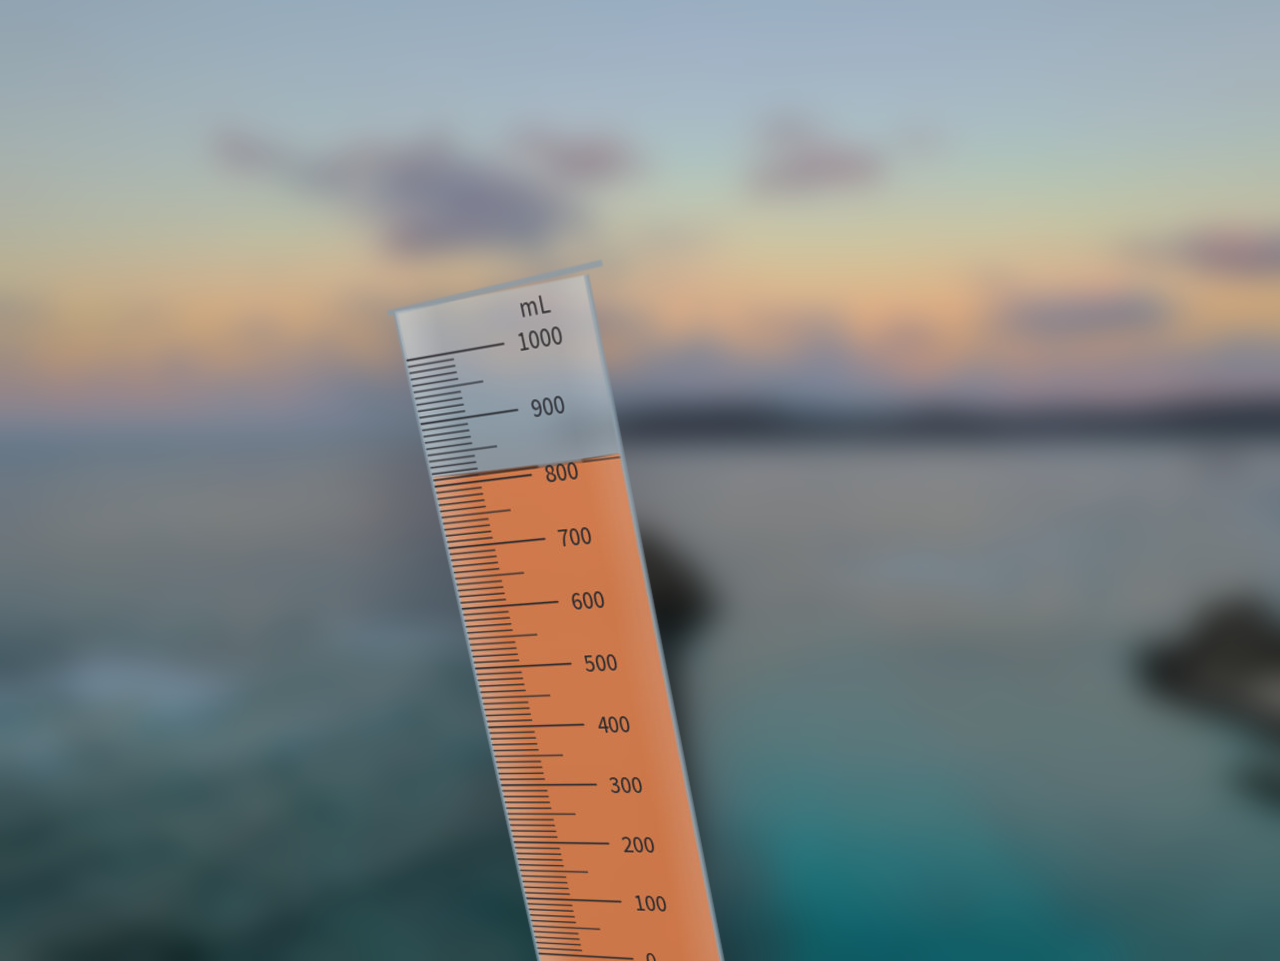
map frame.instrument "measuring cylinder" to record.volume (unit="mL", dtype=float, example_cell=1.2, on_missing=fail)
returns 810
